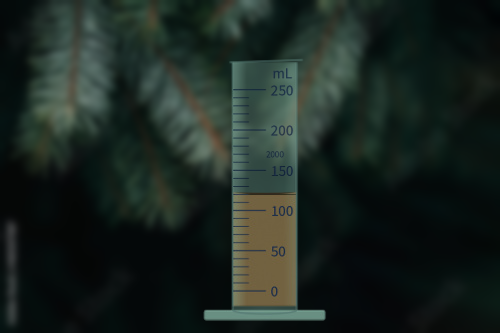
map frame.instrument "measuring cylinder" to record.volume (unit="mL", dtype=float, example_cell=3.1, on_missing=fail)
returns 120
